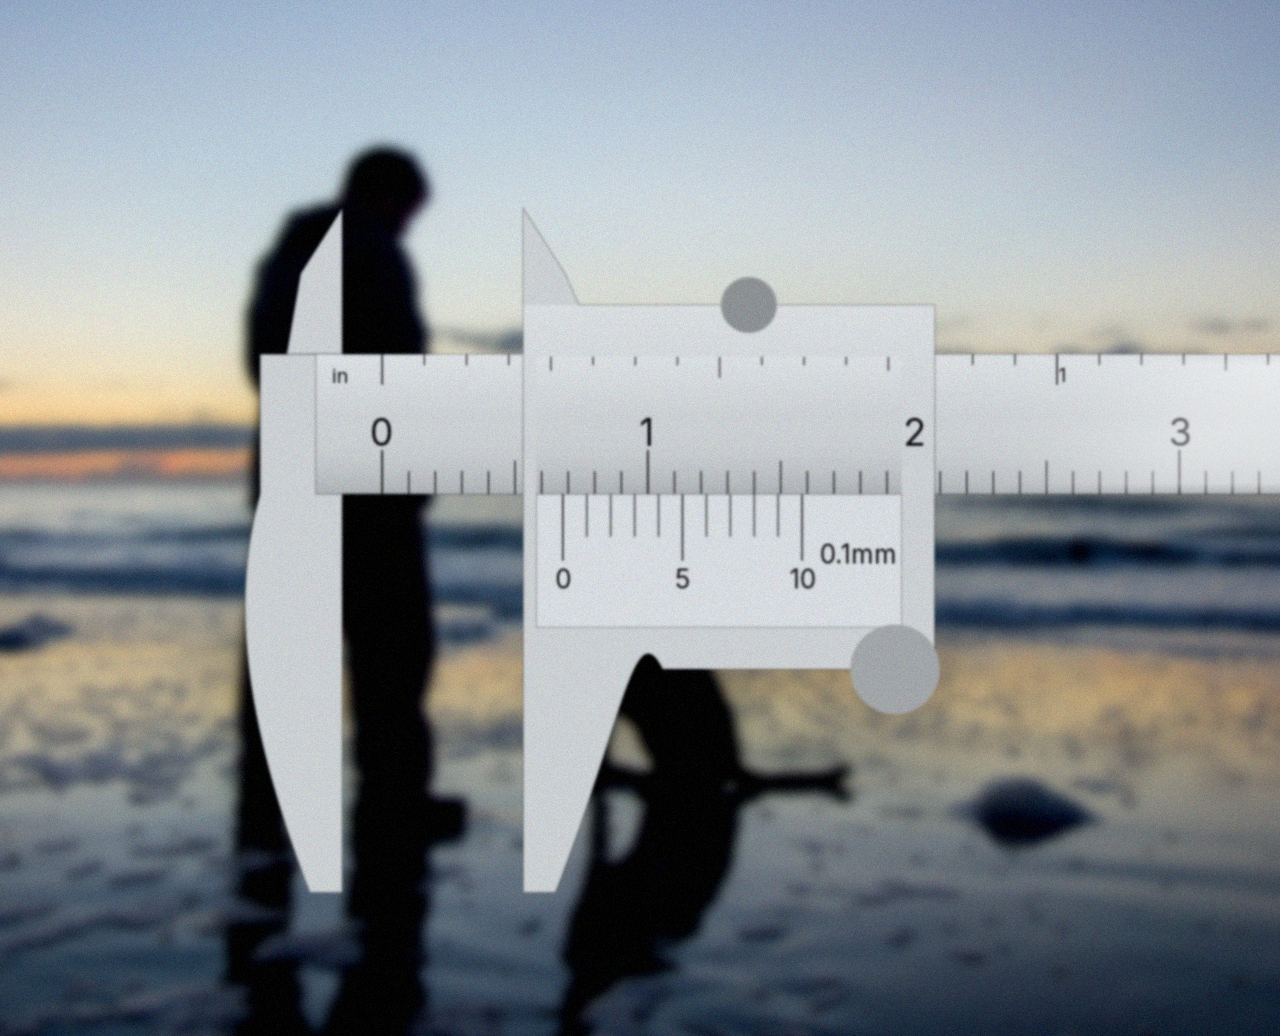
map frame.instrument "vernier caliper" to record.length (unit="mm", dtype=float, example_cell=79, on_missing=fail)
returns 6.8
